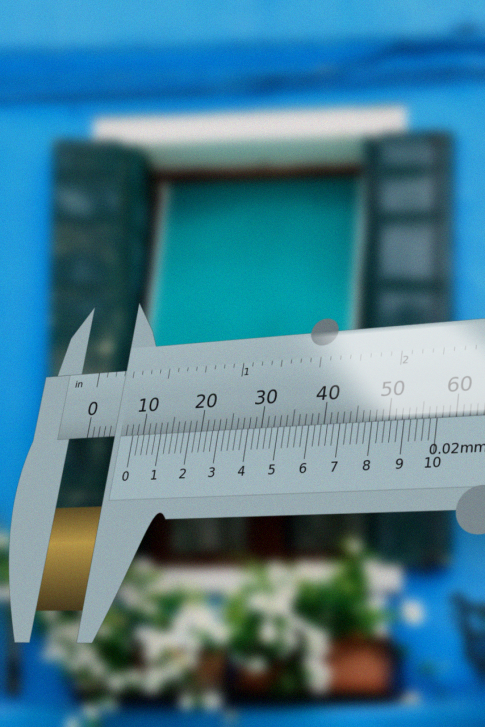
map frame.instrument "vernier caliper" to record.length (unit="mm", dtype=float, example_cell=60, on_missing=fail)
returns 8.2
